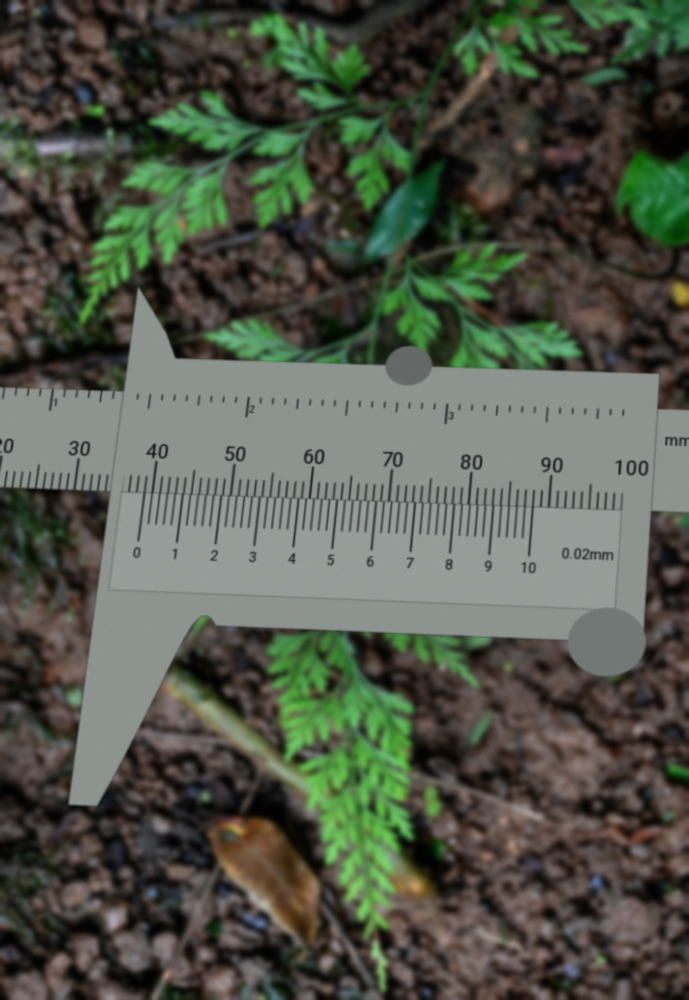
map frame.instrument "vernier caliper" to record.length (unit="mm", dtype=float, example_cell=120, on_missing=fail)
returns 39.0
